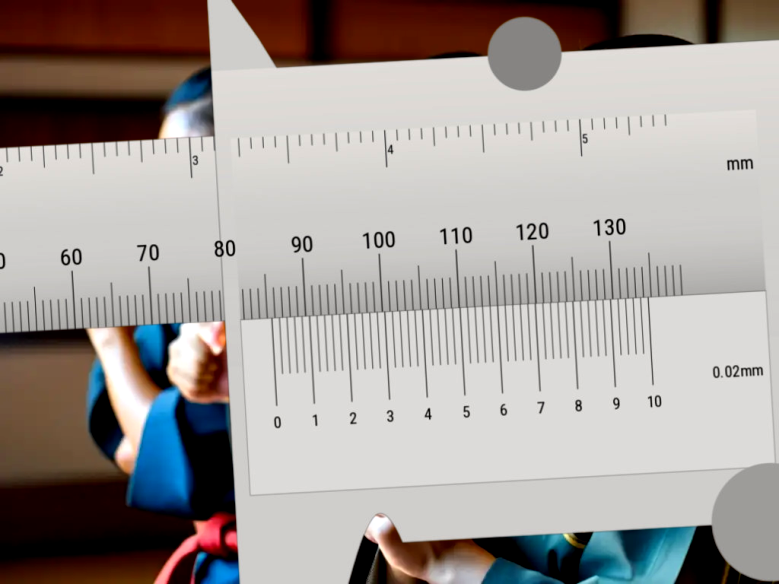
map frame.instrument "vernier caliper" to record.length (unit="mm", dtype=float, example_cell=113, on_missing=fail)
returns 85.6
